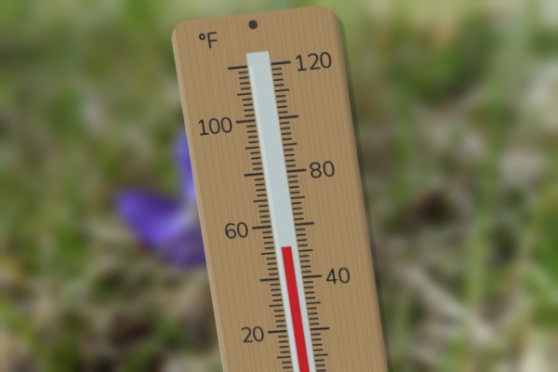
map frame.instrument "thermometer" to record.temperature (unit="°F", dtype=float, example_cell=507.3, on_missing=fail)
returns 52
